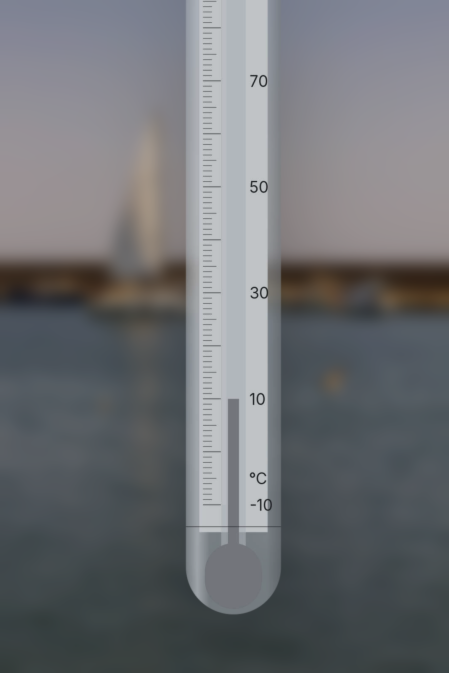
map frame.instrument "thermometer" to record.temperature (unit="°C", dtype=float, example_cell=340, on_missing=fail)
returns 10
